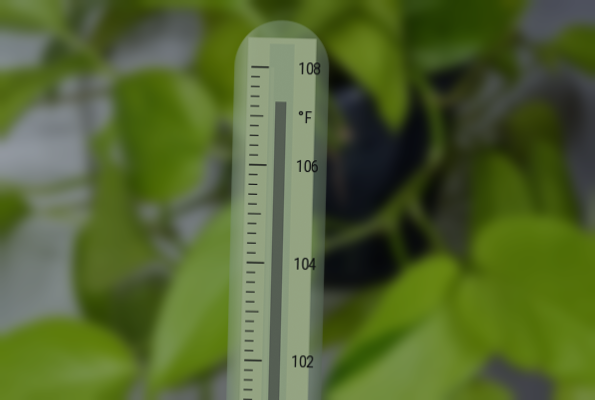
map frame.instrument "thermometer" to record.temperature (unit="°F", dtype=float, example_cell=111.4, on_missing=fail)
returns 107.3
